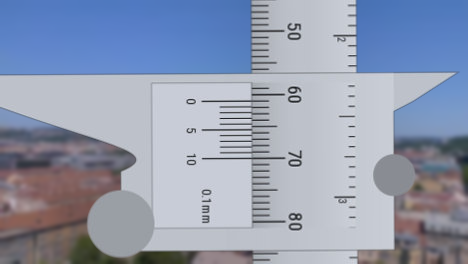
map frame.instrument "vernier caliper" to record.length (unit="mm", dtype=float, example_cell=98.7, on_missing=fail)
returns 61.0
